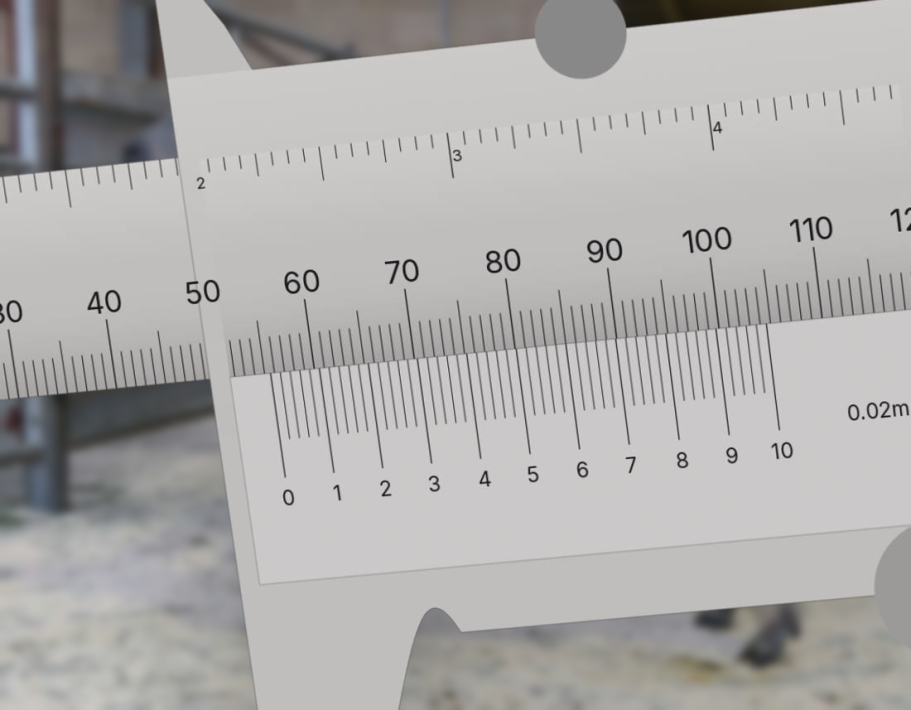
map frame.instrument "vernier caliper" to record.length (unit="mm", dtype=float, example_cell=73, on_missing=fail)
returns 55.6
